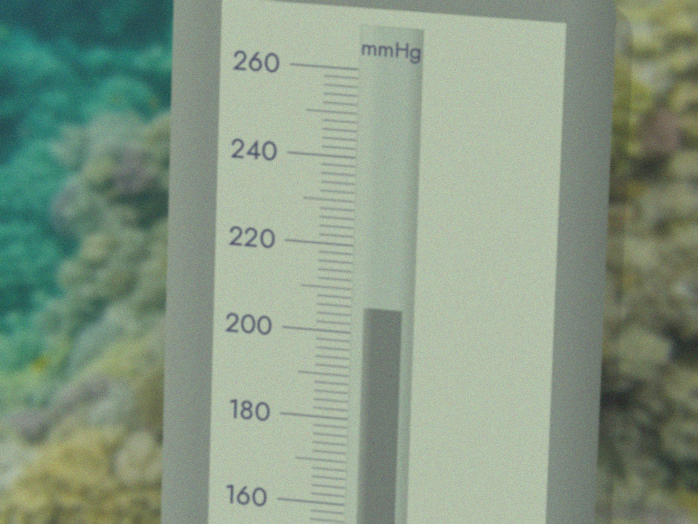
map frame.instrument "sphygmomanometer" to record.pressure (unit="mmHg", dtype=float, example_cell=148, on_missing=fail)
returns 206
